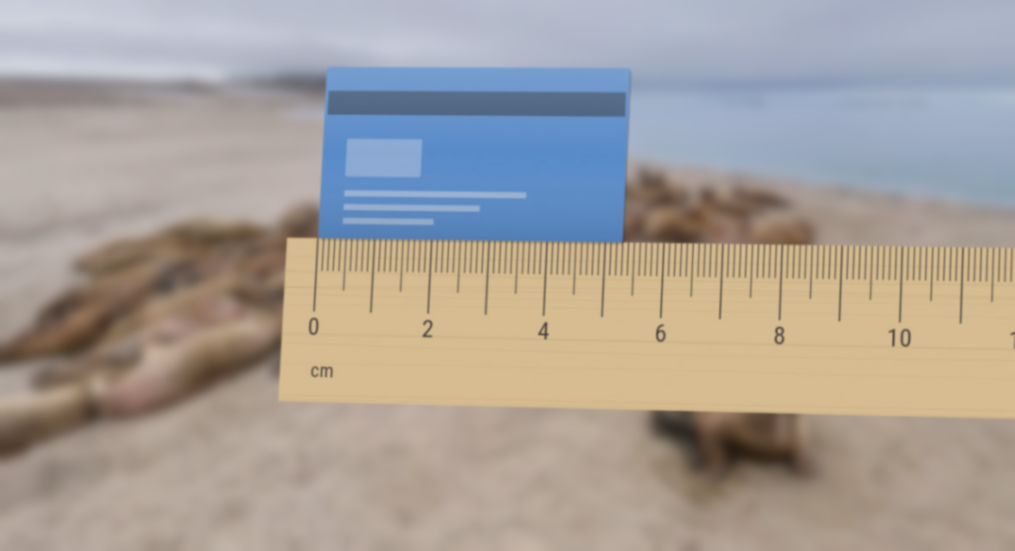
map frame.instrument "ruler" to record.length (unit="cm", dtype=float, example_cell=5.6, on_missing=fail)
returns 5.3
